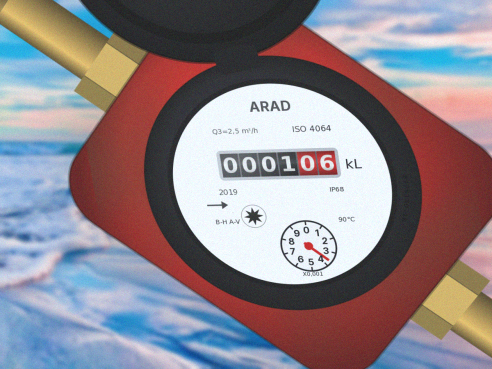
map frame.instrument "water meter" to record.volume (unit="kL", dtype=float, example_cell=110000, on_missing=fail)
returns 1.063
